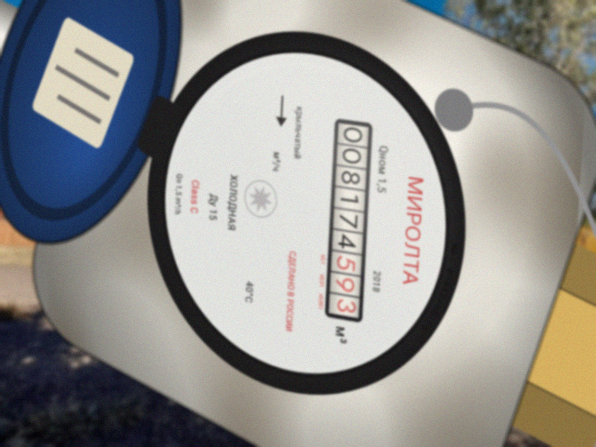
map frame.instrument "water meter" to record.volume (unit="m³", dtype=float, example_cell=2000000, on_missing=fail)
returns 8174.593
